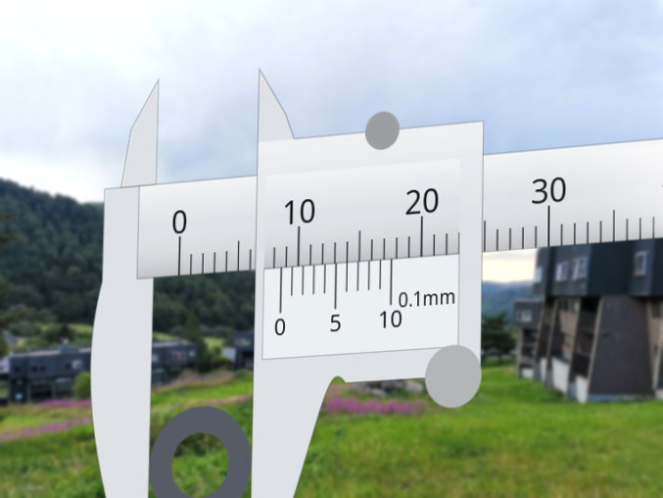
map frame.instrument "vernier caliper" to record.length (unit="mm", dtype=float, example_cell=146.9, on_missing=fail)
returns 8.6
